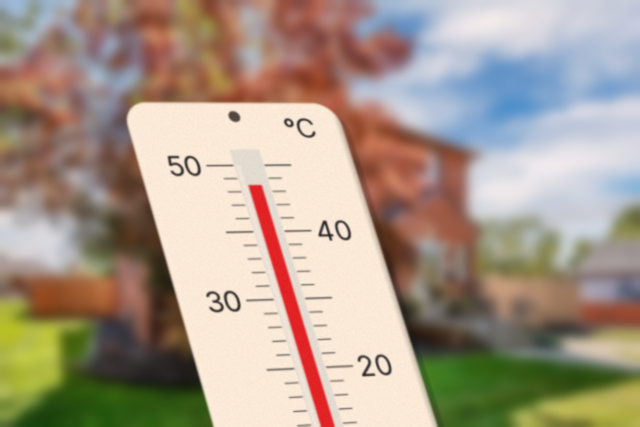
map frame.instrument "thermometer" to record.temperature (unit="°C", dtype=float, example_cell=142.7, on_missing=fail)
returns 47
